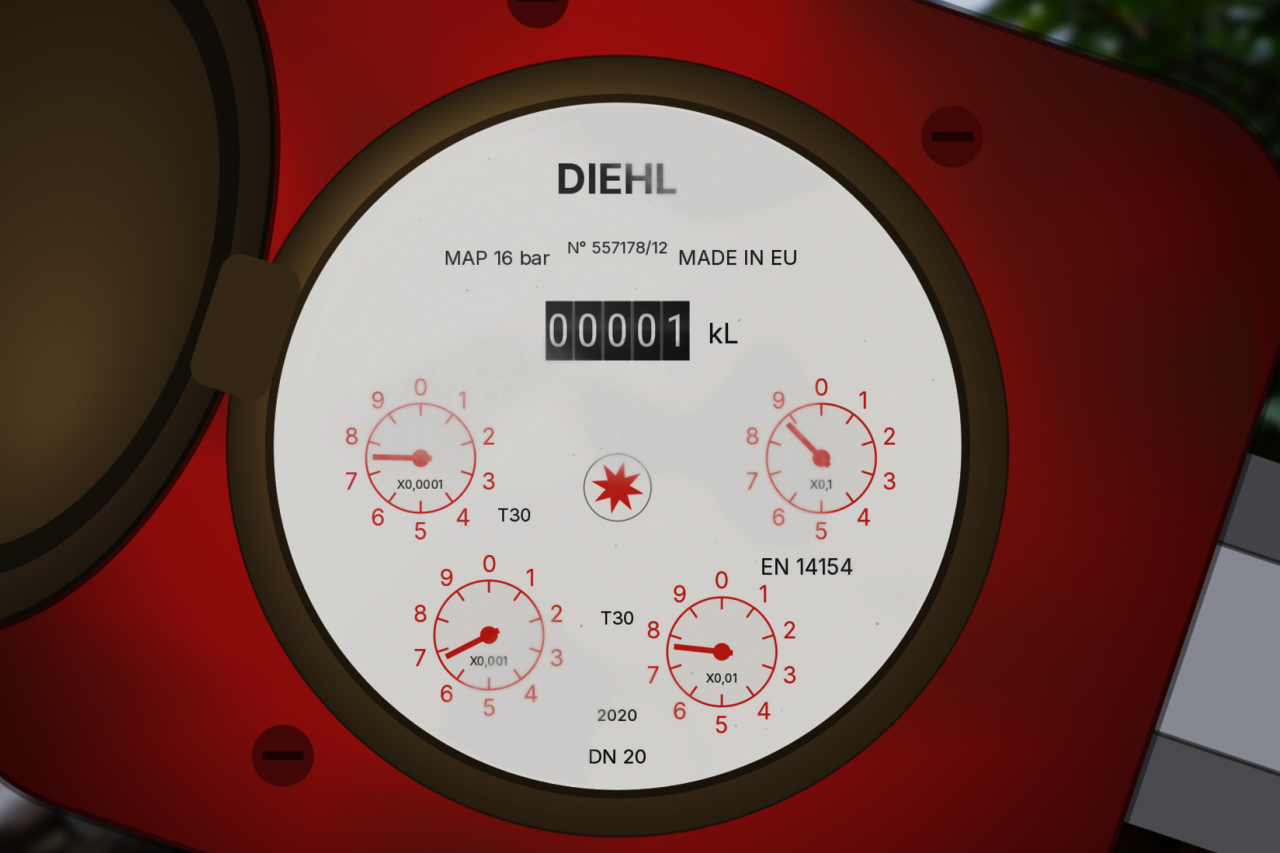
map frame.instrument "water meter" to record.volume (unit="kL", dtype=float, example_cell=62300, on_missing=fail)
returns 1.8767
